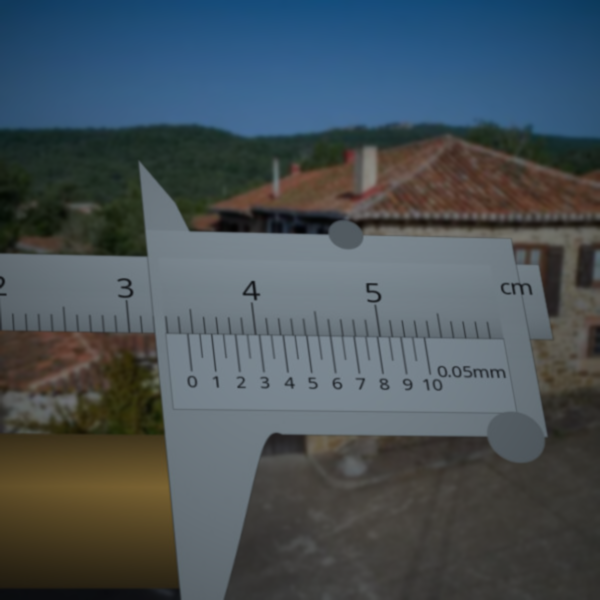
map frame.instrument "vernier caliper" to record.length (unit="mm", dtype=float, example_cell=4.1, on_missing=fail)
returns 34.6
